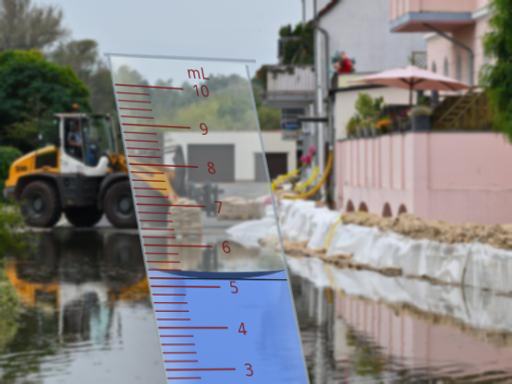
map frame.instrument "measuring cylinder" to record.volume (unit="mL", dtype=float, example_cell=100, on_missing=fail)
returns 5.2
